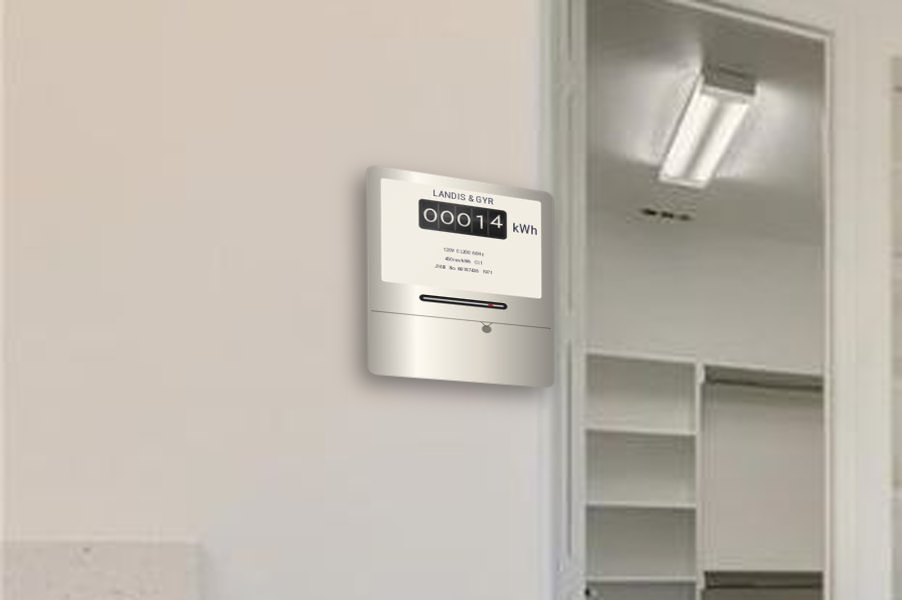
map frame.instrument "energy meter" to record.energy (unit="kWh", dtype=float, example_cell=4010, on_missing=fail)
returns 14
